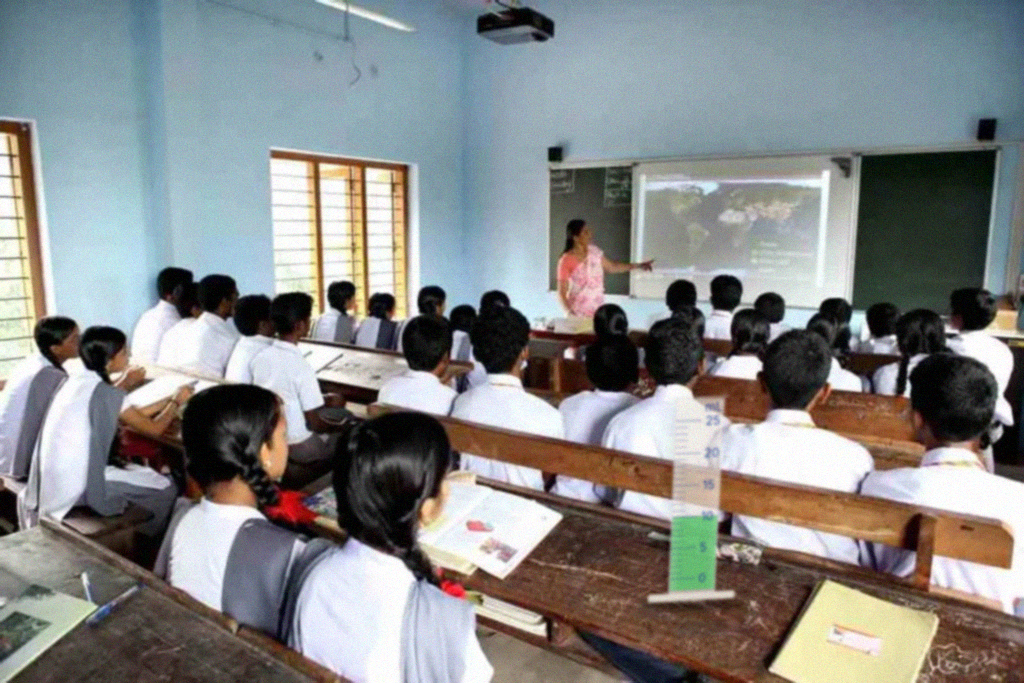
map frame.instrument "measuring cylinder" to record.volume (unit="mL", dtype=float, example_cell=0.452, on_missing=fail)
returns 10
